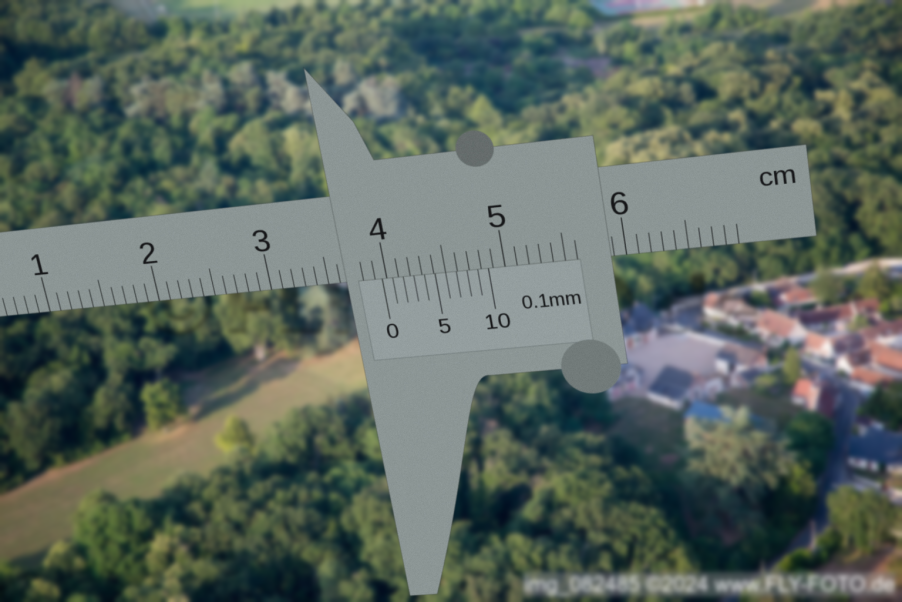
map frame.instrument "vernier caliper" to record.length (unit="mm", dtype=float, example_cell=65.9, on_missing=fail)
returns 39.6
